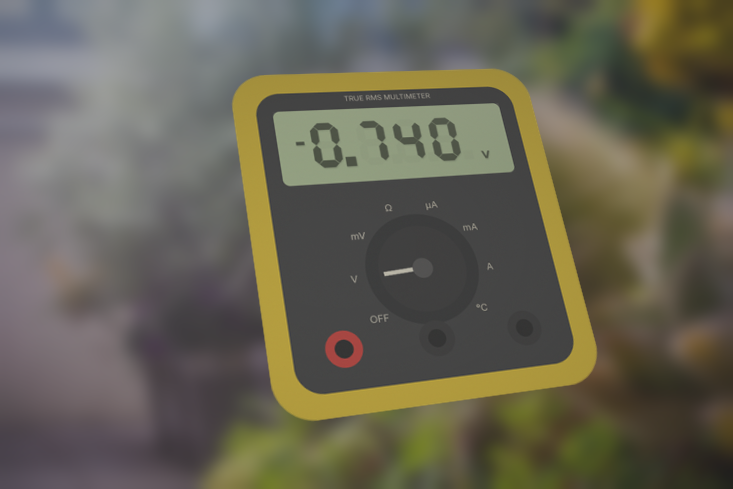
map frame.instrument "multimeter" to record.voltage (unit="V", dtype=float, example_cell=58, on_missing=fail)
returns -0.740
